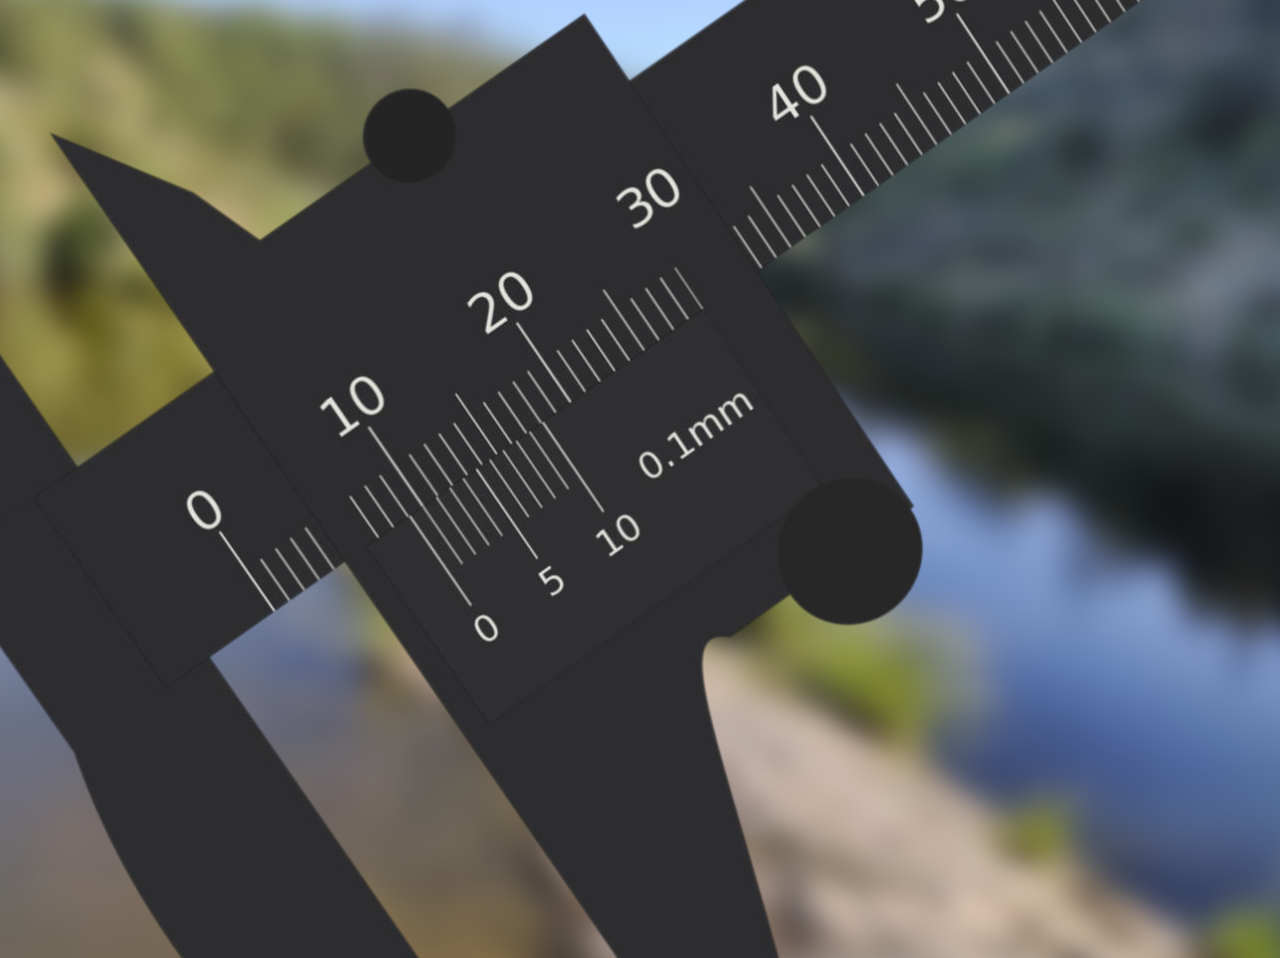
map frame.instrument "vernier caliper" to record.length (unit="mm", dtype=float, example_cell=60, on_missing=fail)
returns 9.1
